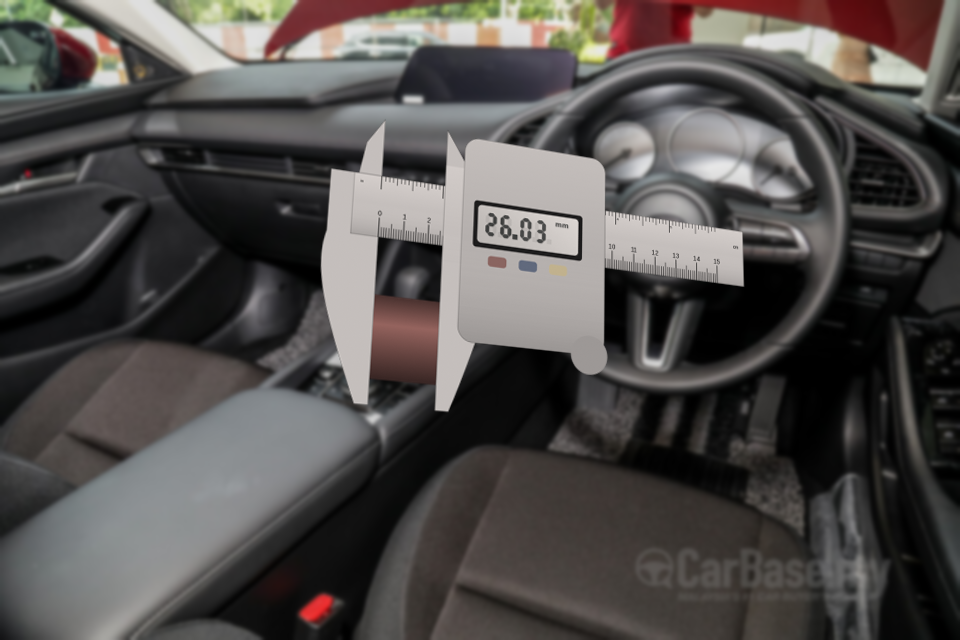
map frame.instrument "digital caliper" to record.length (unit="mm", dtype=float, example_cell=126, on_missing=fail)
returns 26.03
